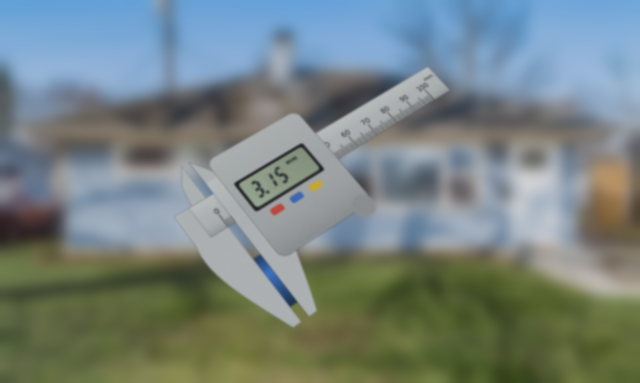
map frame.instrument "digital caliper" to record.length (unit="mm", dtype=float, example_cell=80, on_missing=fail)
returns 3.15
